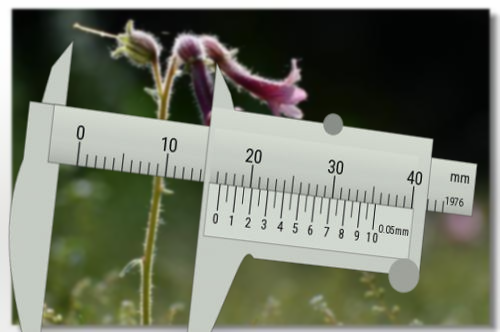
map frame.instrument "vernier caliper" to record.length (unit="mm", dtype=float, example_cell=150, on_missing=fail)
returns 16.4
